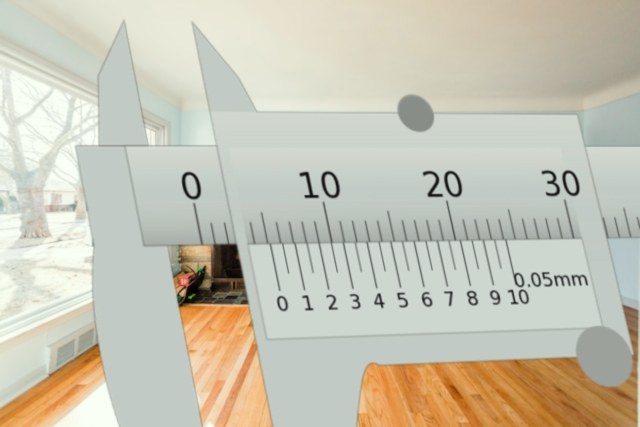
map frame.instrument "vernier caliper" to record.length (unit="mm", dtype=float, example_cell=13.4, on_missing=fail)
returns 5.2
